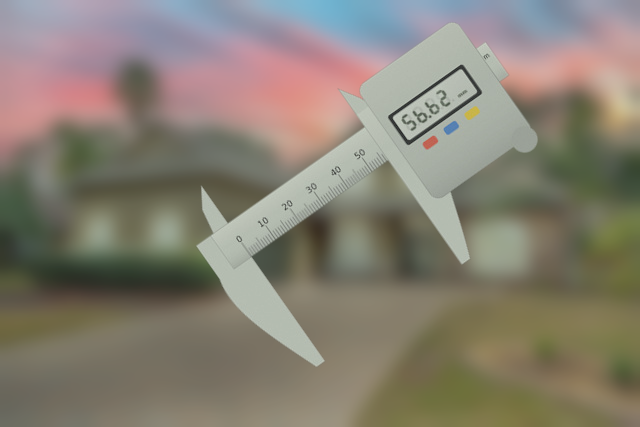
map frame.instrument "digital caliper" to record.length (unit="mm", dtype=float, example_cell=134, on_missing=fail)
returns 56.62
